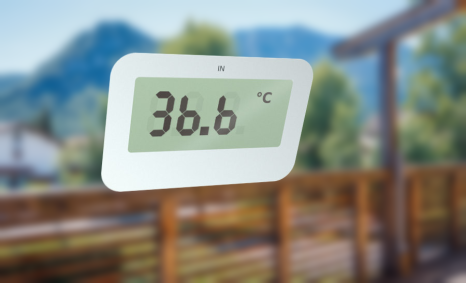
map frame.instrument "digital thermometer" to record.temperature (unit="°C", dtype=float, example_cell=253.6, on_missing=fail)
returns 36.6
